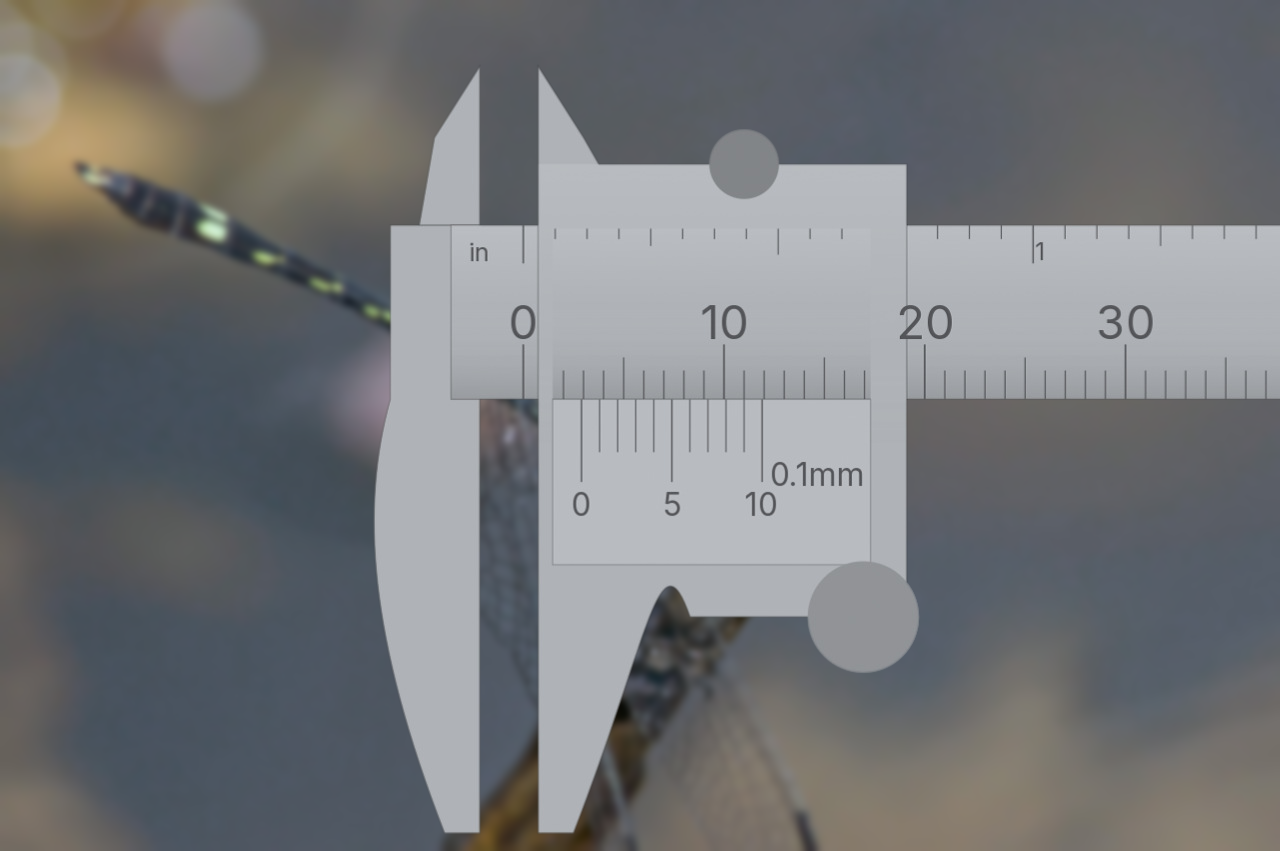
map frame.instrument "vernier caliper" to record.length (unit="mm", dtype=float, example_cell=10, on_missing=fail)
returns 2.9
